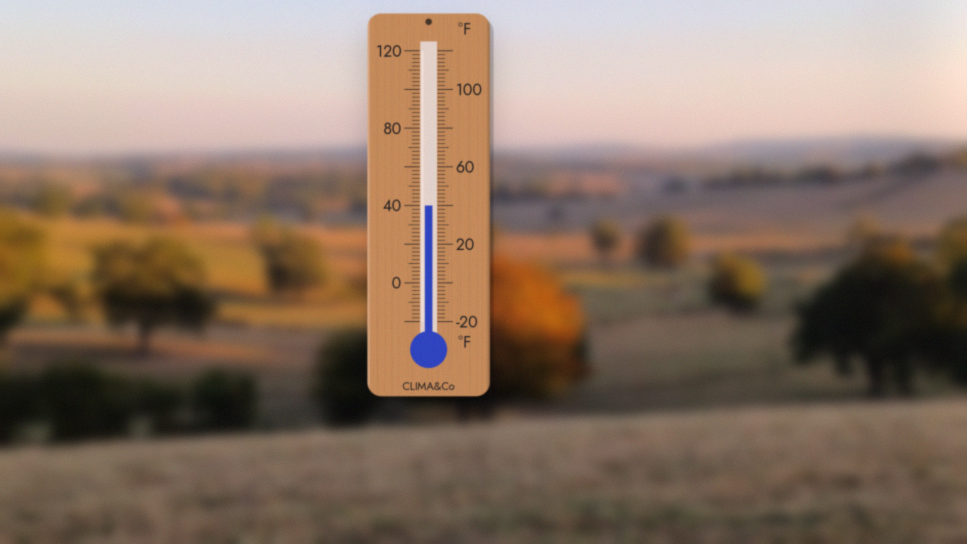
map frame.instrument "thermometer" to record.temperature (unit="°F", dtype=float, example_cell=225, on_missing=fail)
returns 40
